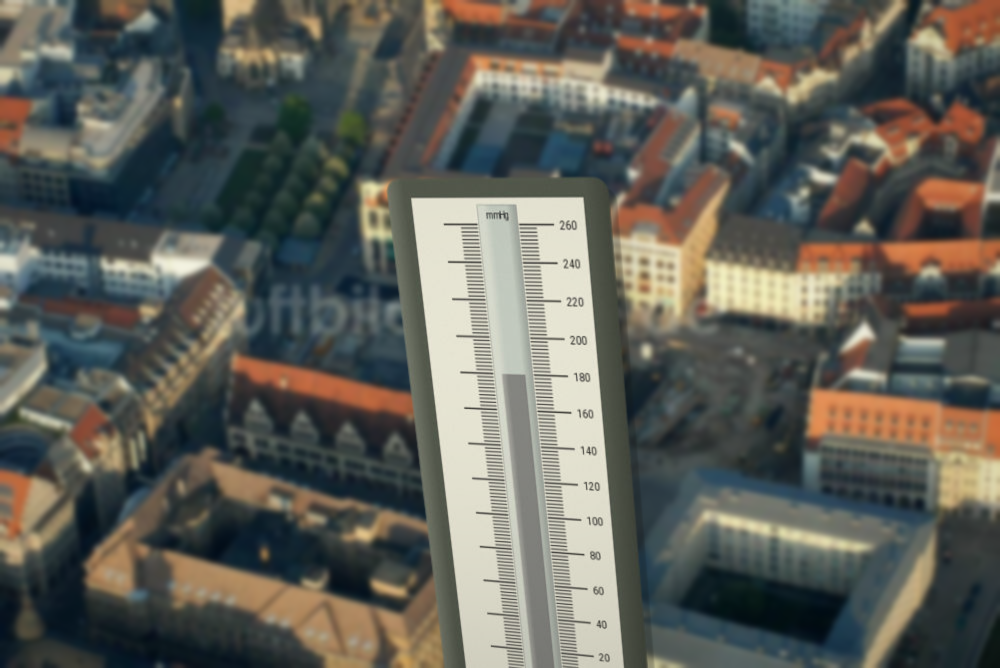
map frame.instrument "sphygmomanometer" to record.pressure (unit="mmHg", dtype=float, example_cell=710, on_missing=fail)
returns 180
